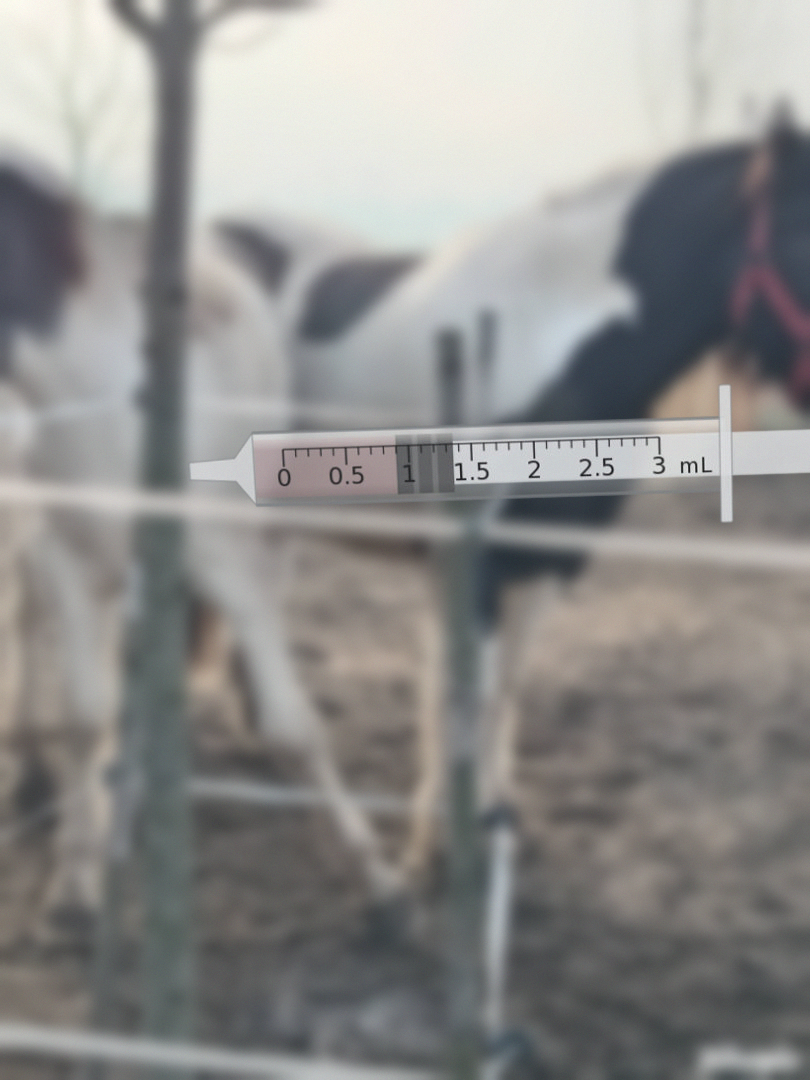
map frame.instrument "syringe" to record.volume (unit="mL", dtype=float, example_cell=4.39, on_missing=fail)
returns 0.9
